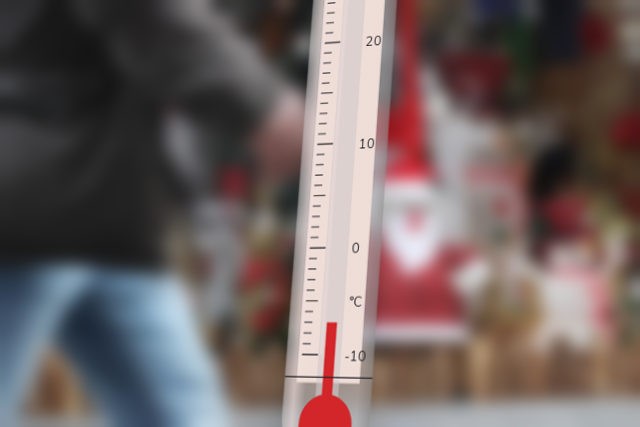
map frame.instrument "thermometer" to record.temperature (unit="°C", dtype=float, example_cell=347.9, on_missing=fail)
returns -7
